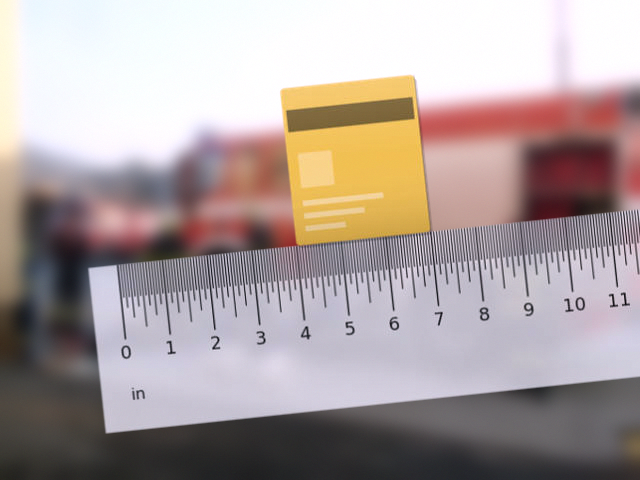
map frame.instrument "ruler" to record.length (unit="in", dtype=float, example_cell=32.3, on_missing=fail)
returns 3
